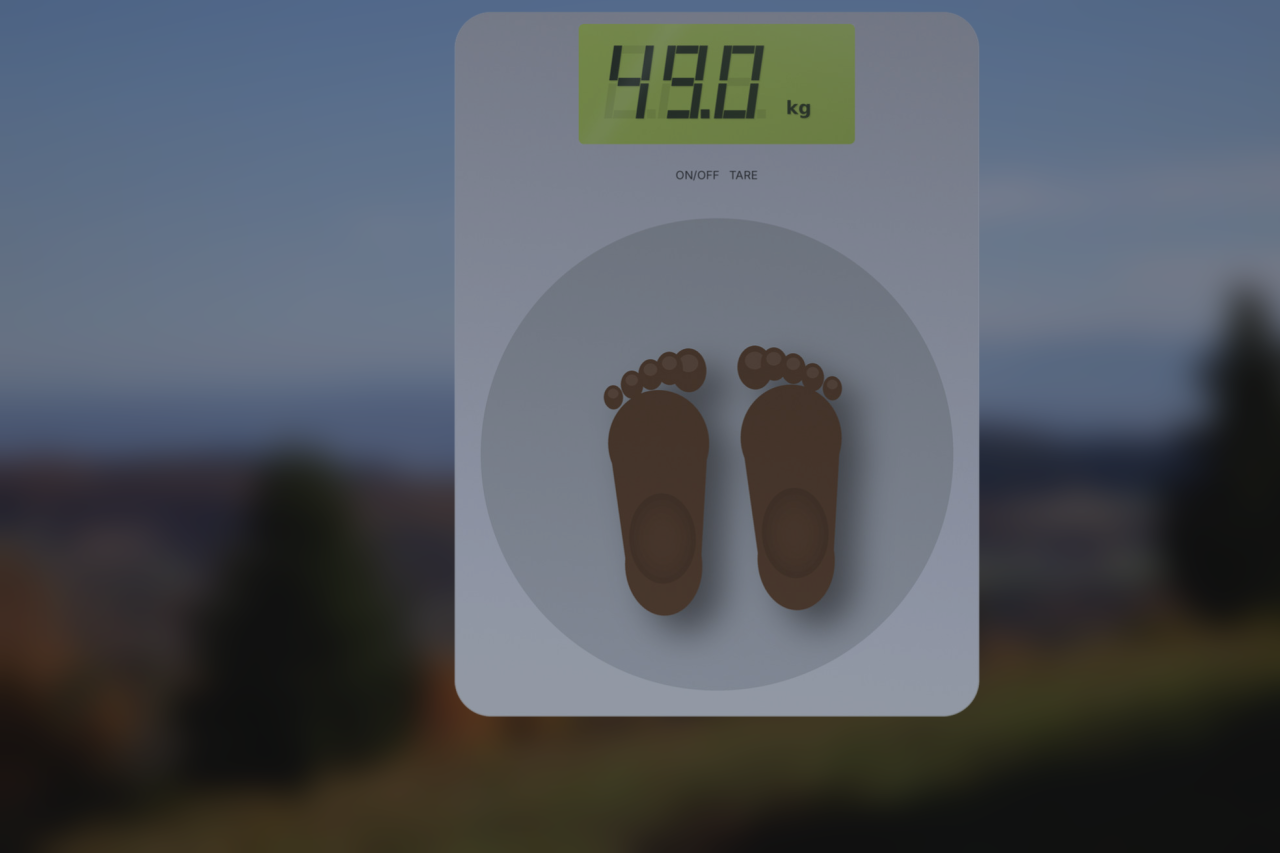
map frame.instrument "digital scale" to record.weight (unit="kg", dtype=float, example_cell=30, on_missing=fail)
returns 49.0
